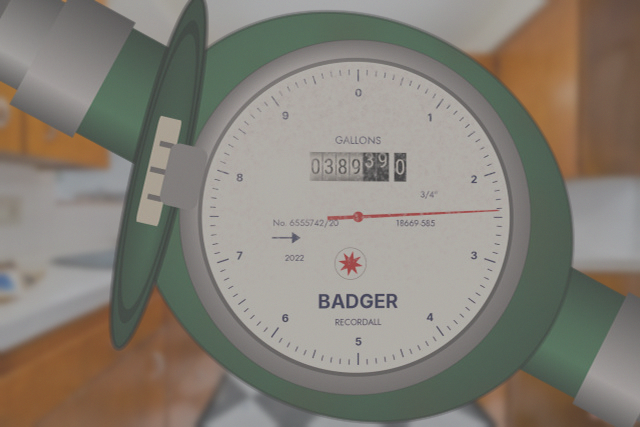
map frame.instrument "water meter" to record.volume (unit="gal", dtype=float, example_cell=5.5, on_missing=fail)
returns 389392.4
